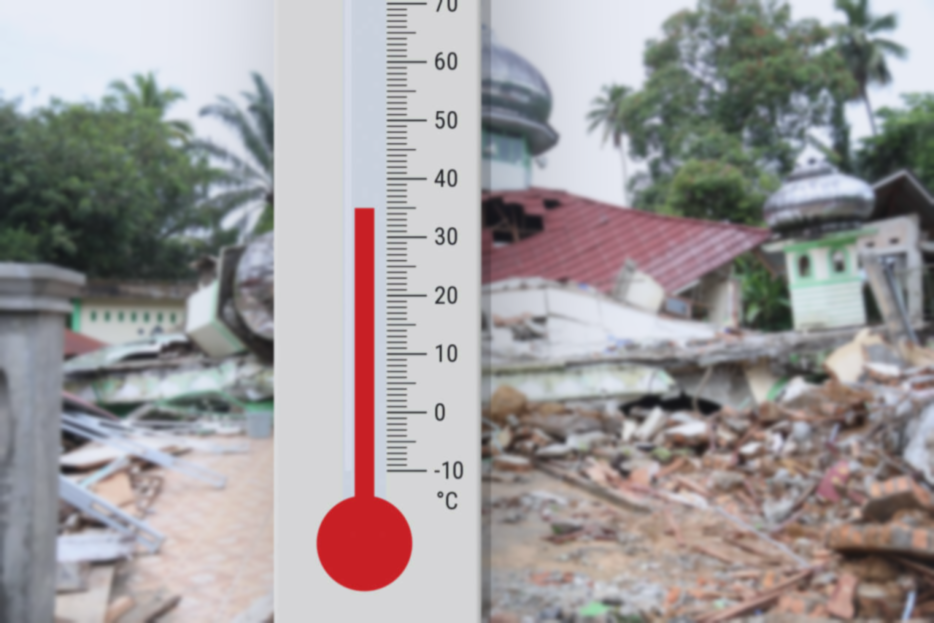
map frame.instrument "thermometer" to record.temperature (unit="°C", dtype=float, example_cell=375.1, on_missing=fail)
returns 35
